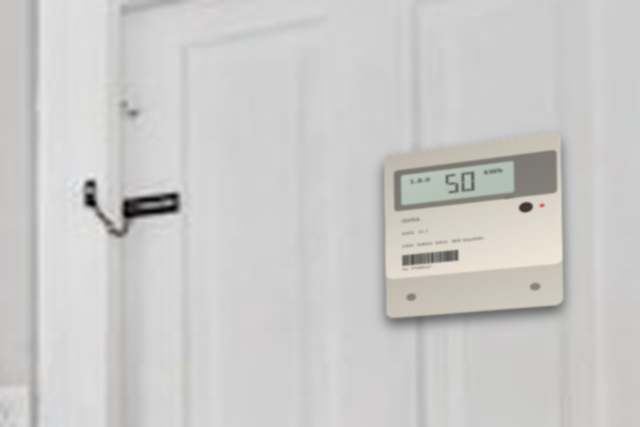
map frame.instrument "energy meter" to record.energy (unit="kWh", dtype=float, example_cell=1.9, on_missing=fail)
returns 50
